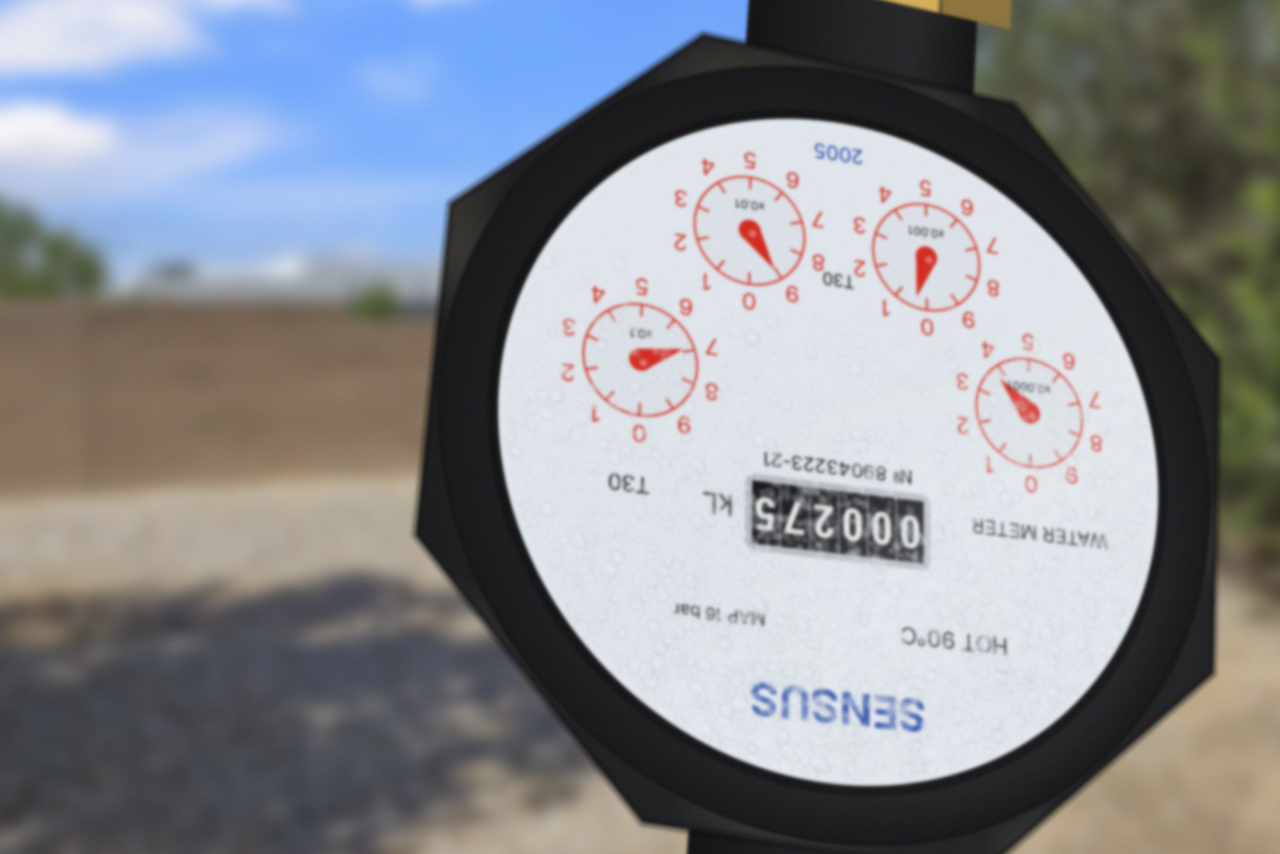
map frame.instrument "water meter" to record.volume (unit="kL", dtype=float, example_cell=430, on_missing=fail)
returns 275.6903
